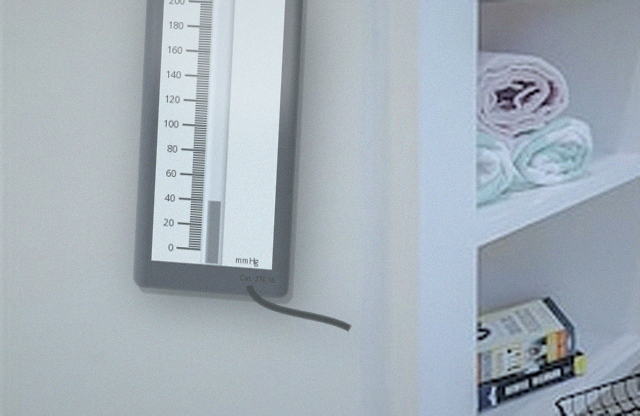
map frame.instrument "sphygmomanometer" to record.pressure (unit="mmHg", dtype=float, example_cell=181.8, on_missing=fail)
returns 40
